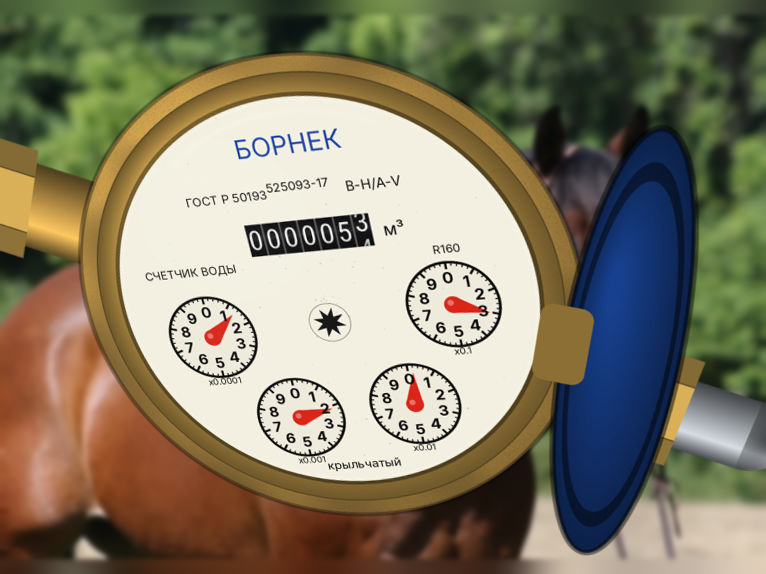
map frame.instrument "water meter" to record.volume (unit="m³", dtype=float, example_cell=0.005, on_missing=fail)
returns 53.3021
